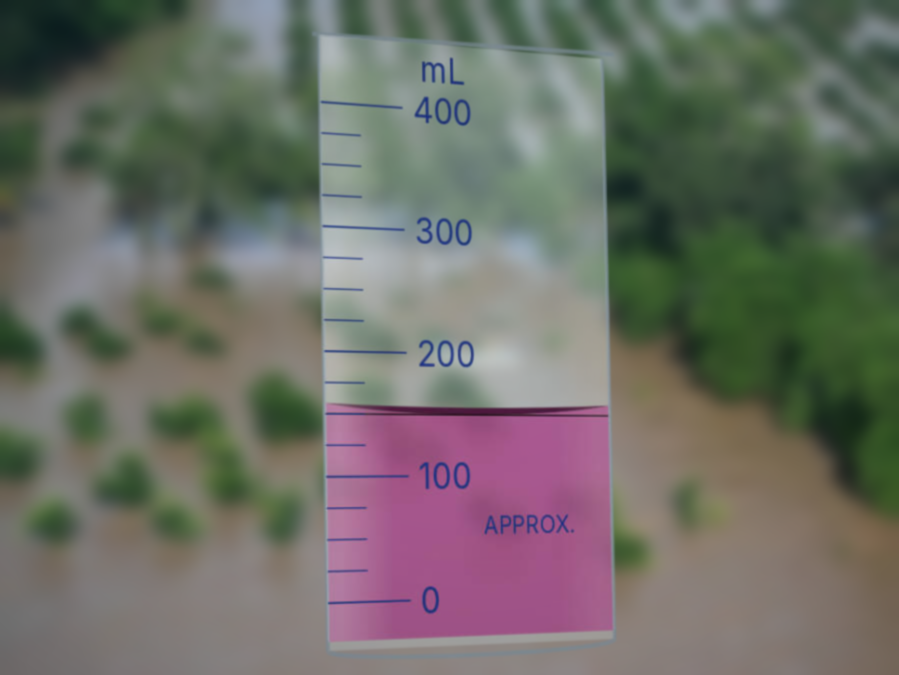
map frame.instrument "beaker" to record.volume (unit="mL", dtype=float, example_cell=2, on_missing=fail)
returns 150
